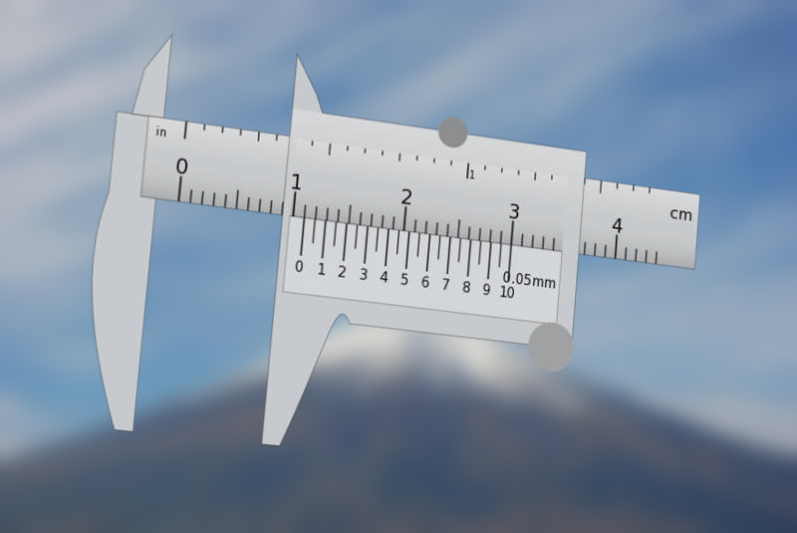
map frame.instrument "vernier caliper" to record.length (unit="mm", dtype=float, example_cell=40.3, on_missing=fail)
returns 11.0
